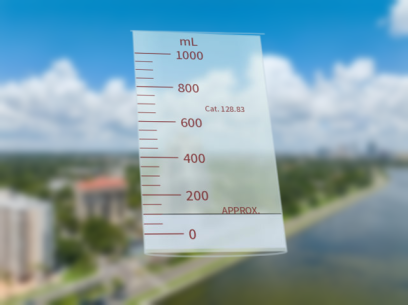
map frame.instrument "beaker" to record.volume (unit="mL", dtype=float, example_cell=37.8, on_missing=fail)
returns 100
